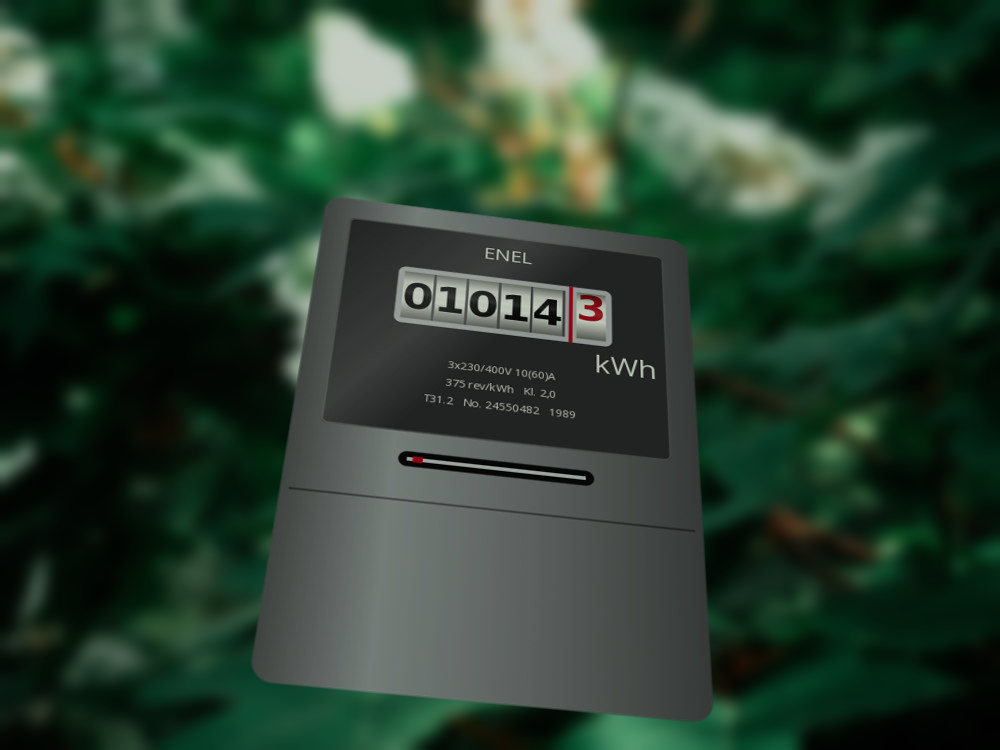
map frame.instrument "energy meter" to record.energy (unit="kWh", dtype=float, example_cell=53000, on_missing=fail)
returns 1014.3
